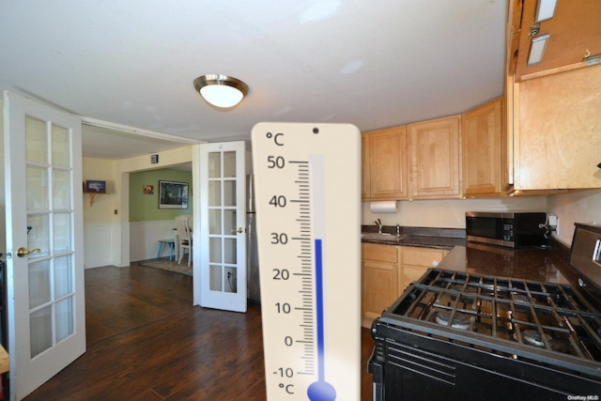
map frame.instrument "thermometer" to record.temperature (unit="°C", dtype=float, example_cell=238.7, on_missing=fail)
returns 30
